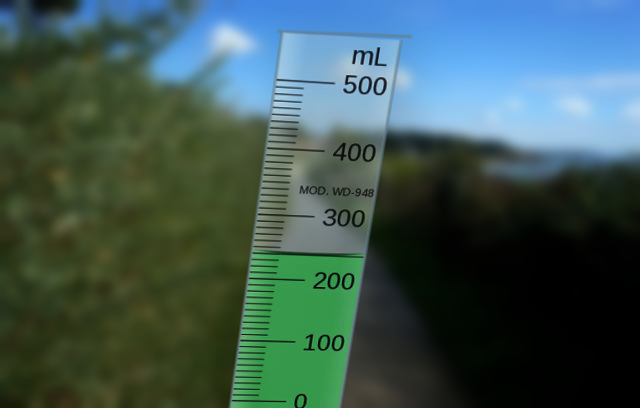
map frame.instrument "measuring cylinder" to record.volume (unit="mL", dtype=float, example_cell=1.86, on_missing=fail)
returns 240
